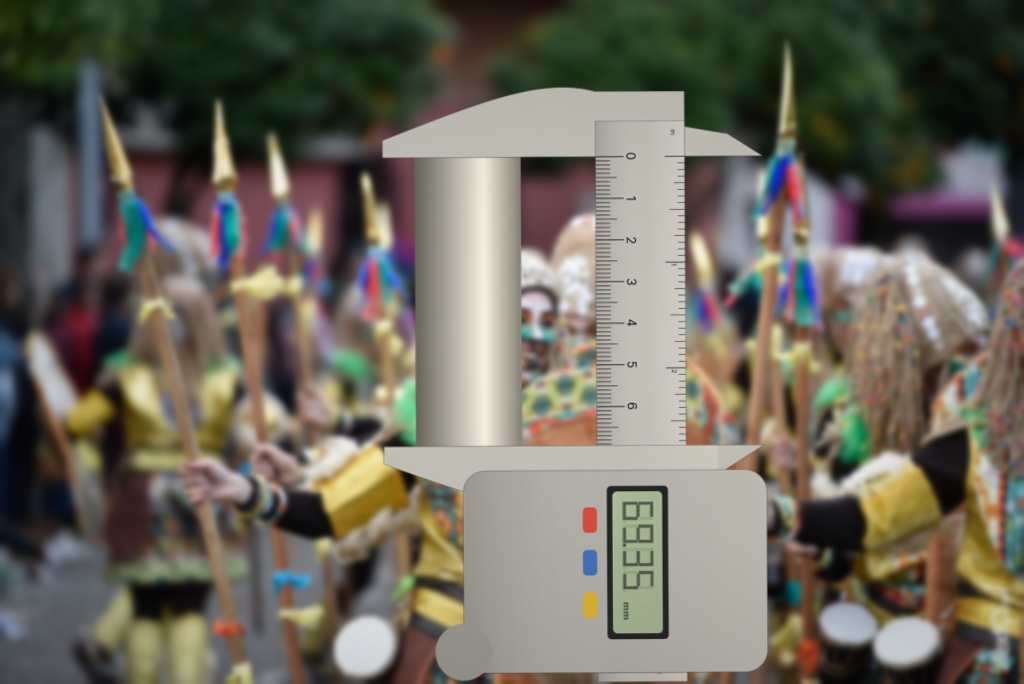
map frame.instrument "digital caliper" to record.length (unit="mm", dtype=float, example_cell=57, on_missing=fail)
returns 69.35
